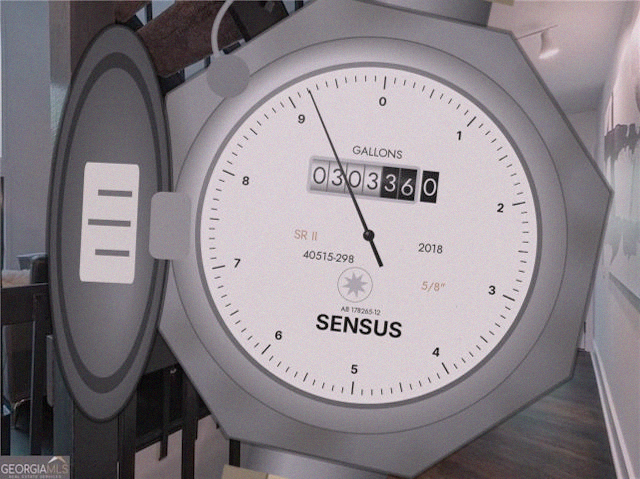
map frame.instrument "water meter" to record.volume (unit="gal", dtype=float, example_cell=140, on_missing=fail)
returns 303359.2
